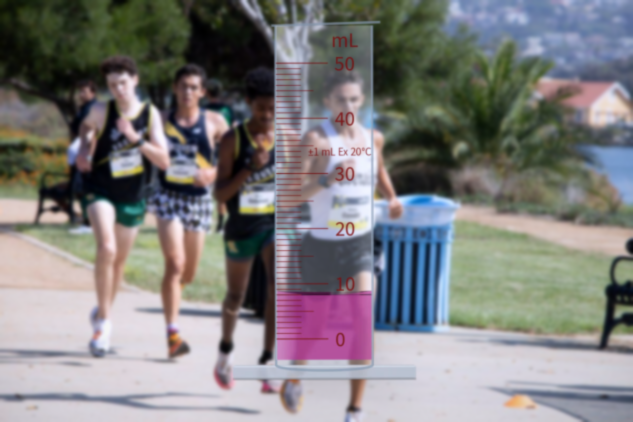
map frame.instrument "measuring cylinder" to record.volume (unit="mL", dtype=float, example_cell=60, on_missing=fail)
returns 8
